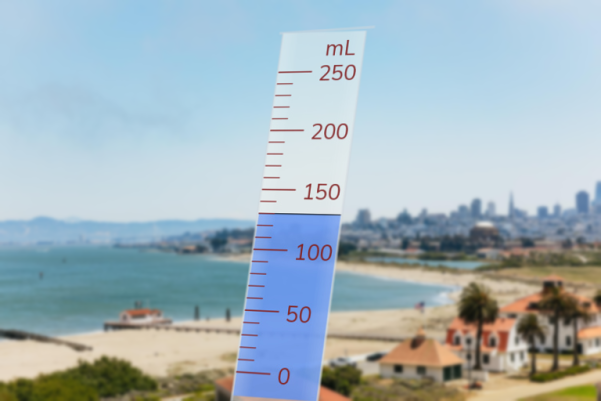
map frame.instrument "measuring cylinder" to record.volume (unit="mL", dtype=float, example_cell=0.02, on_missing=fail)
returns 130
